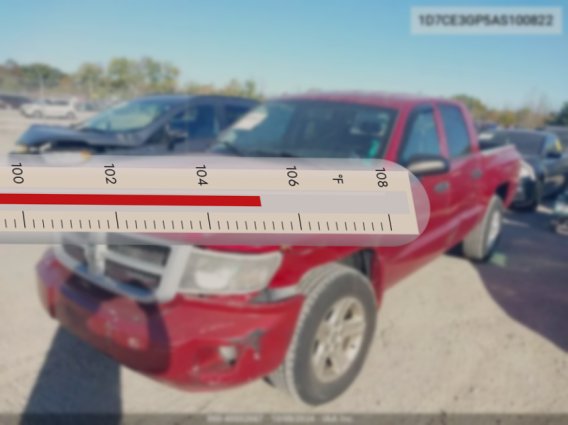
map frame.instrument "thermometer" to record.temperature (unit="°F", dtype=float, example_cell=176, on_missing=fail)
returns 105.2
